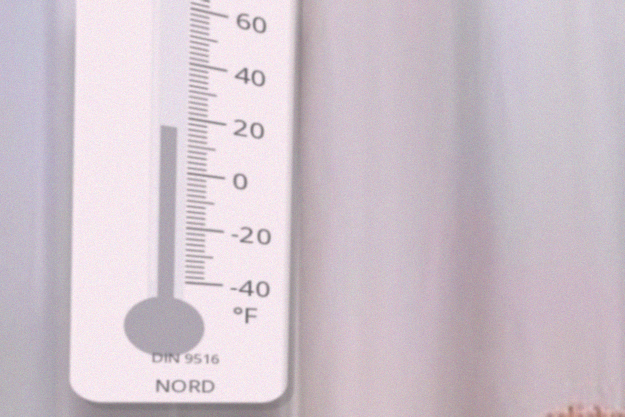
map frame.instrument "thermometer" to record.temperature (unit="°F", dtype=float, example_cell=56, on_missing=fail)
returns 16
